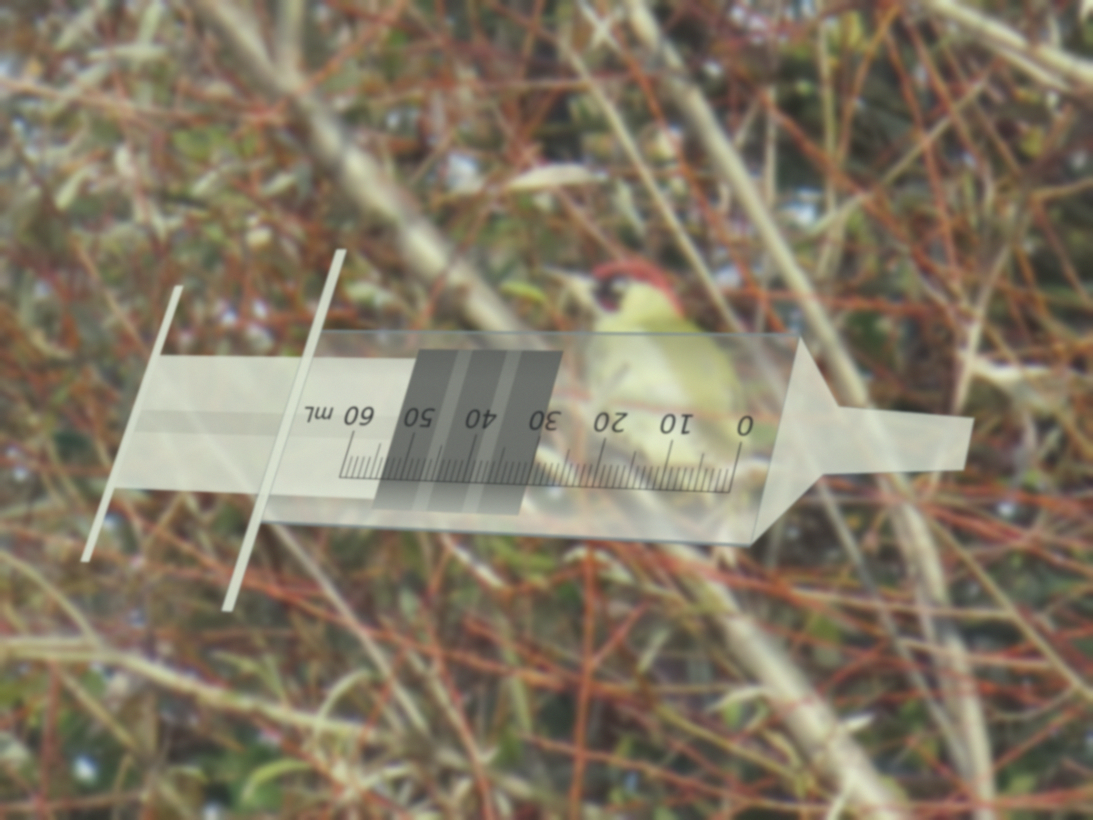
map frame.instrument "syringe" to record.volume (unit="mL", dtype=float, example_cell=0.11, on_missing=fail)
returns 30
